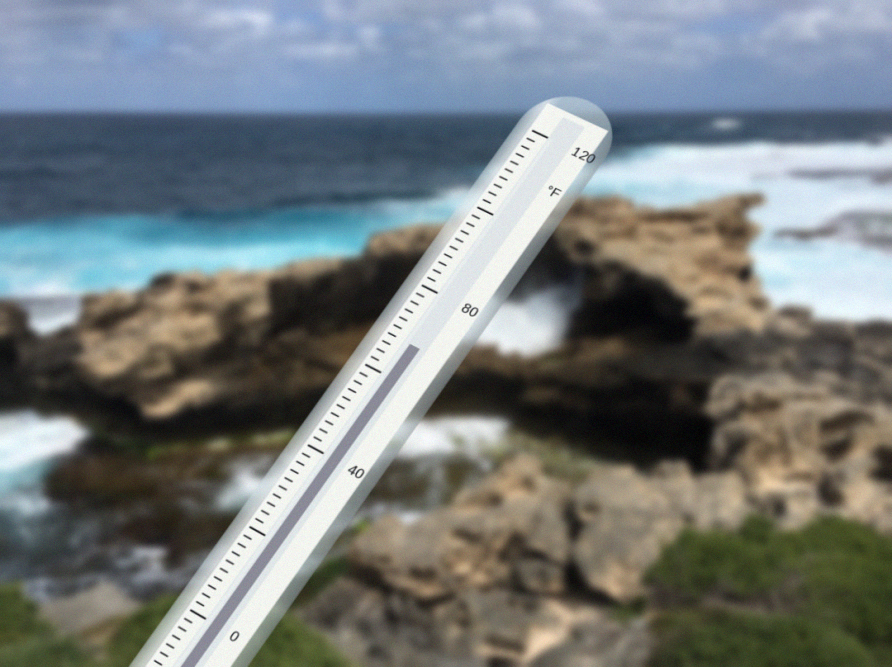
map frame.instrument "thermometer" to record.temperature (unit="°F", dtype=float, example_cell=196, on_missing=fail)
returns 68
